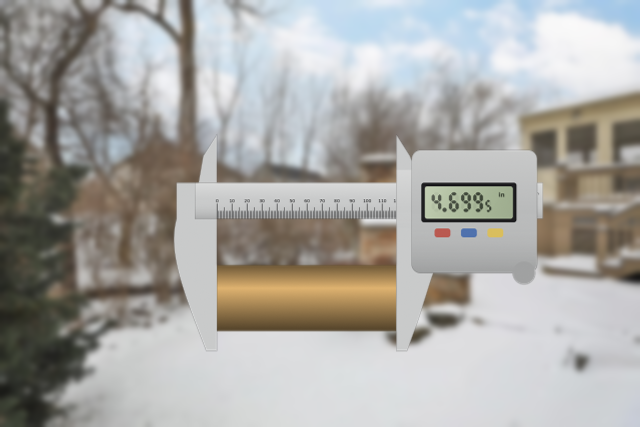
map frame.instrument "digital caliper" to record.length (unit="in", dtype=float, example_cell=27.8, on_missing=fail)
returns 4.6995
